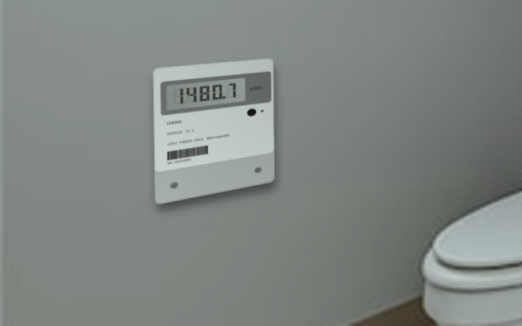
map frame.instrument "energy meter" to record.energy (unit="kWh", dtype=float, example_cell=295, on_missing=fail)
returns 1480.7
